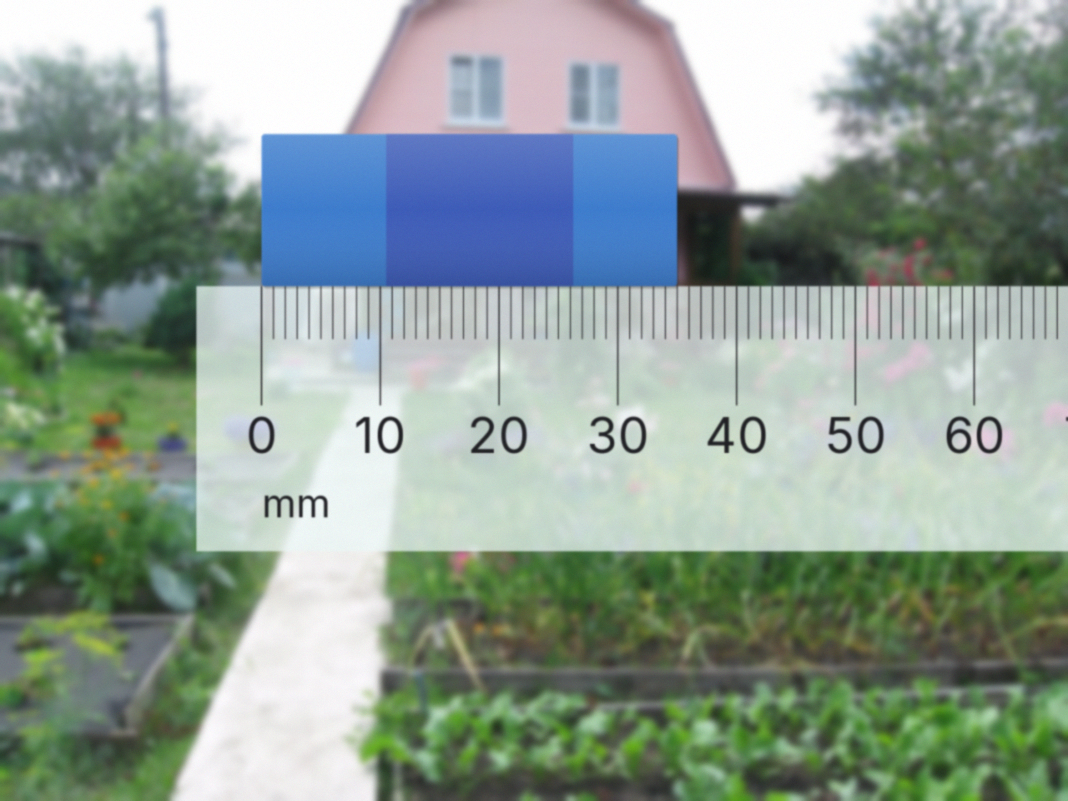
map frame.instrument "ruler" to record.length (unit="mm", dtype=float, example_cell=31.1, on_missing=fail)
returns 35
